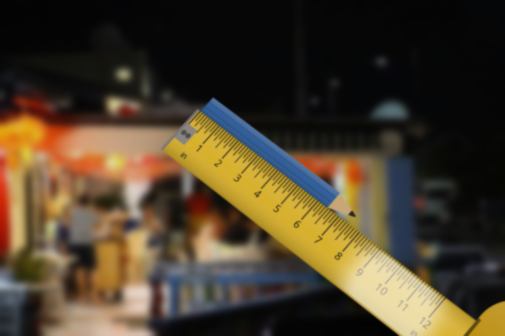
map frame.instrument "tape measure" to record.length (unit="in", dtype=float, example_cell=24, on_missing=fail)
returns 7.5
